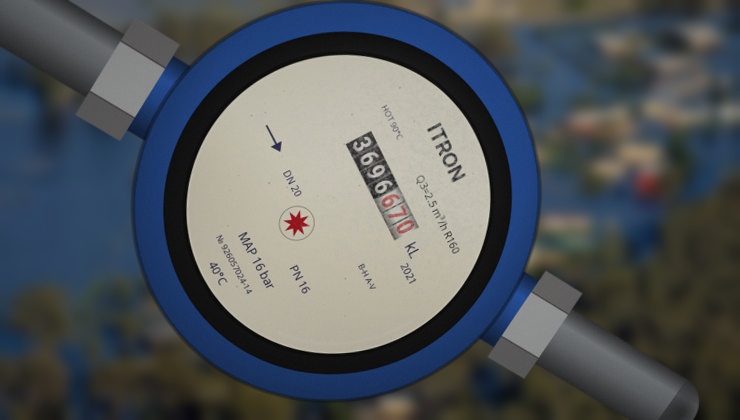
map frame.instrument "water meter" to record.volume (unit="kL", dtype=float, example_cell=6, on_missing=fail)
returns 3696.670
